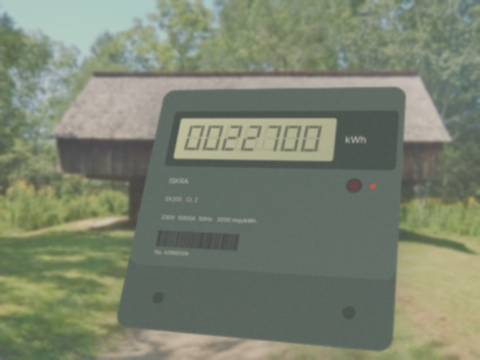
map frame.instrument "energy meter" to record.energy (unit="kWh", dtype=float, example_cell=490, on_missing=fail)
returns 22700
